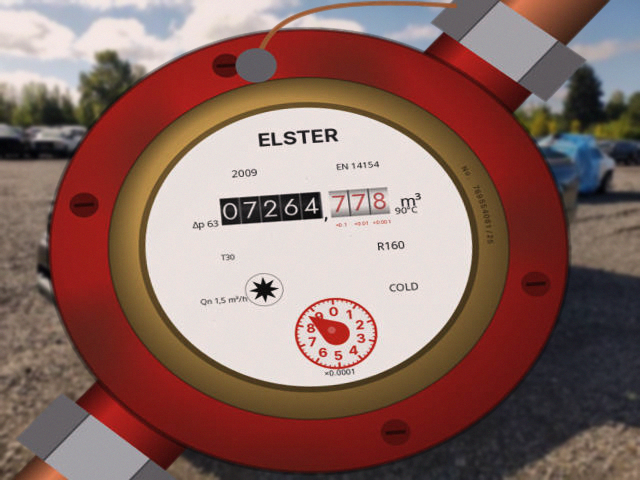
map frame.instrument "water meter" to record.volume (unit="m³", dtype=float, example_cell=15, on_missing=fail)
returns 7264.7788
